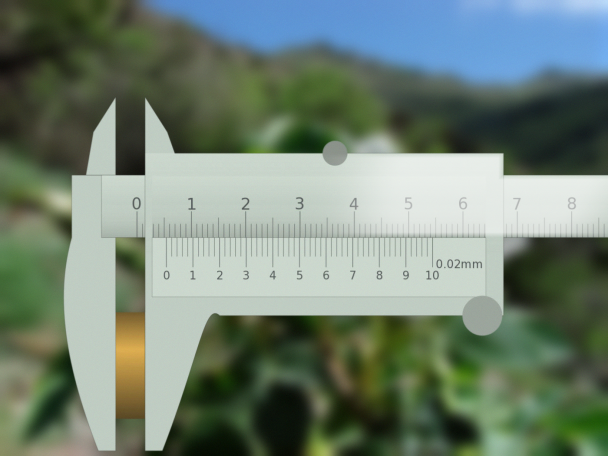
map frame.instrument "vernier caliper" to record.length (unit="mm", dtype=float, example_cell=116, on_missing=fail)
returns 5.4
